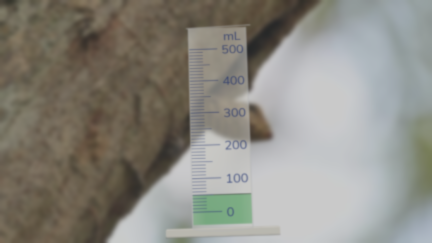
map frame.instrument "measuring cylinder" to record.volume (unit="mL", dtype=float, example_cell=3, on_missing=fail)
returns 50
